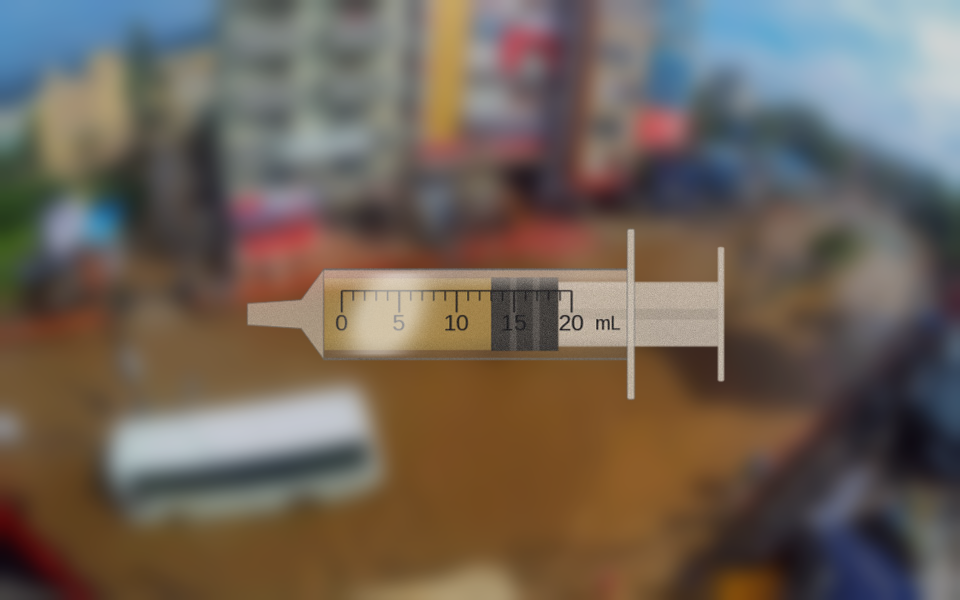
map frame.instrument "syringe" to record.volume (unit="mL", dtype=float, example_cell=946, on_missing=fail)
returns 13
